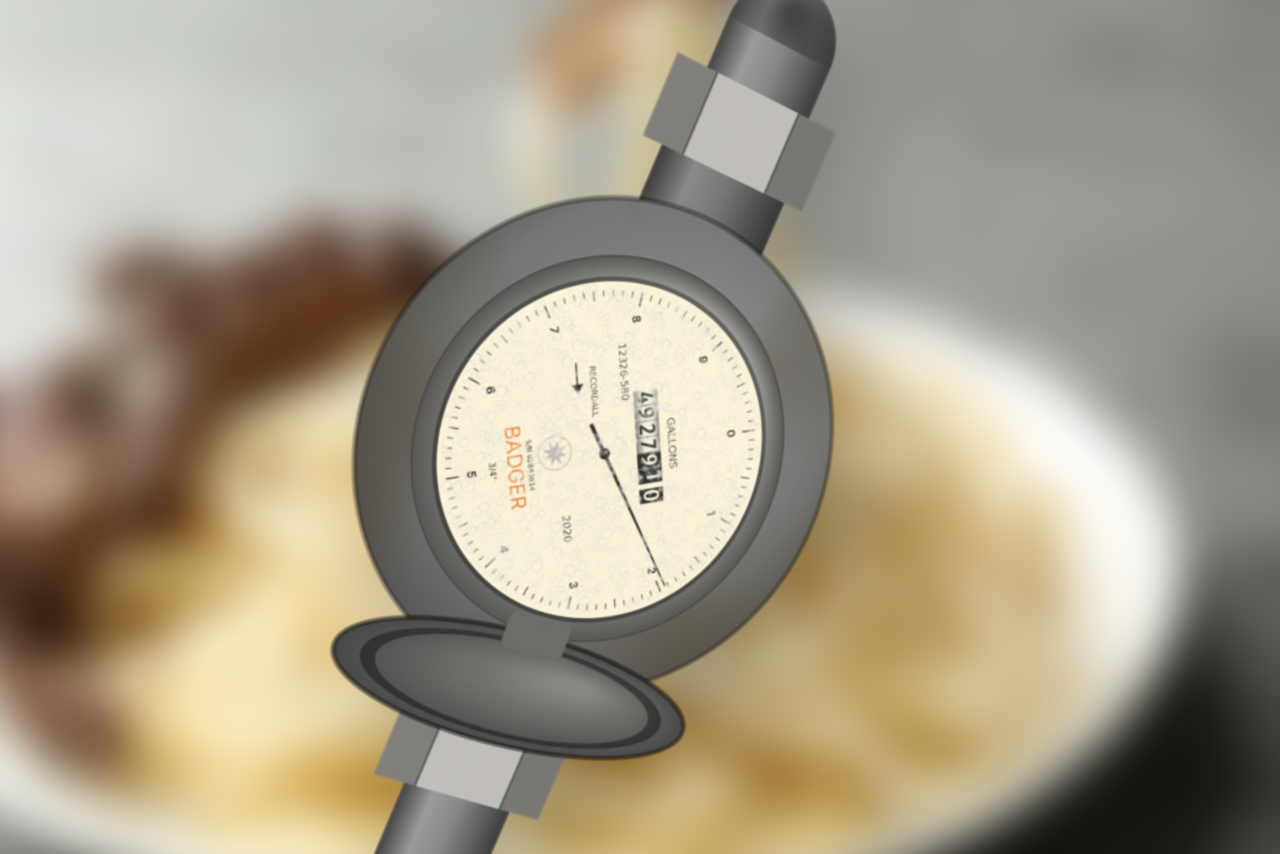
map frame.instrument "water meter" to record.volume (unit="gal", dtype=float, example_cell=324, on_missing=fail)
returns 4927911.9
